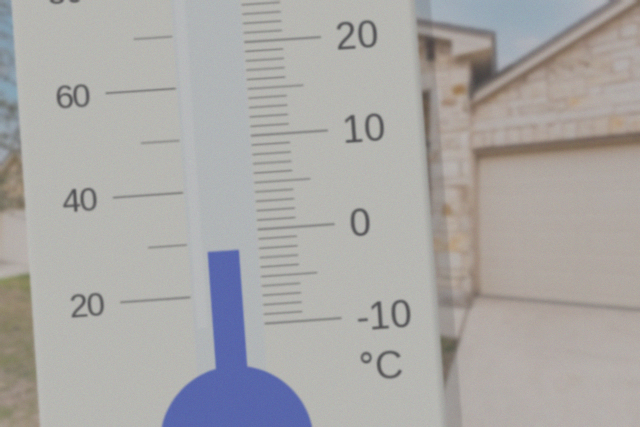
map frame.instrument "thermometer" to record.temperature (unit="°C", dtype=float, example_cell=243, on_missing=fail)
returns -2
